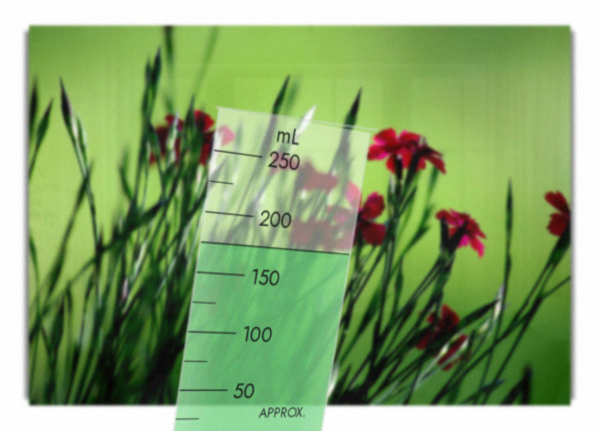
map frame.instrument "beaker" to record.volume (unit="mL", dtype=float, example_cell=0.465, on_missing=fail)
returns 175
